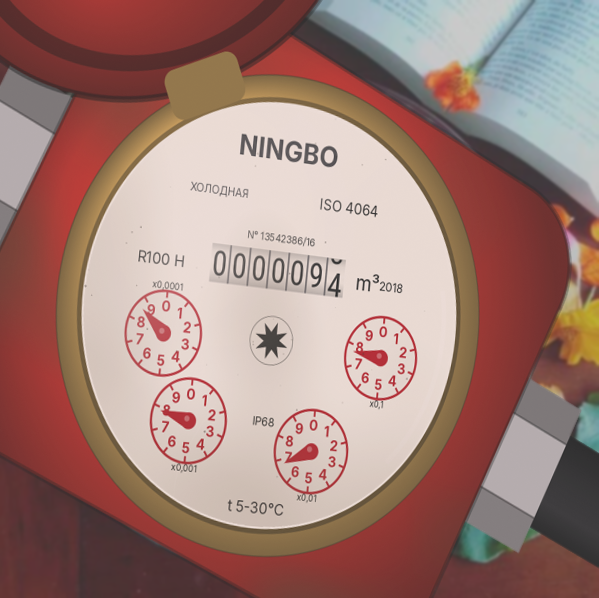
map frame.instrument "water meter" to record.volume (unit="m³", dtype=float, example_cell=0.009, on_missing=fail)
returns 93.7678
